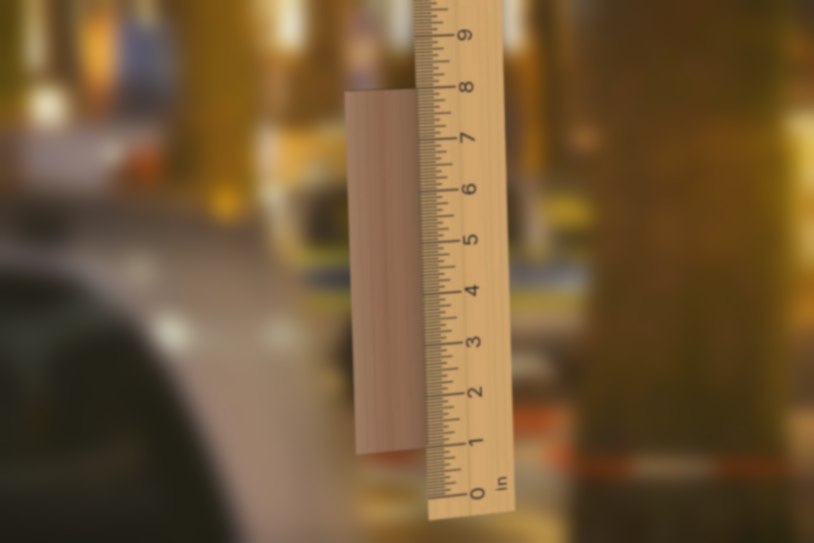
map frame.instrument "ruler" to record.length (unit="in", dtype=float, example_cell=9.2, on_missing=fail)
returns 7
